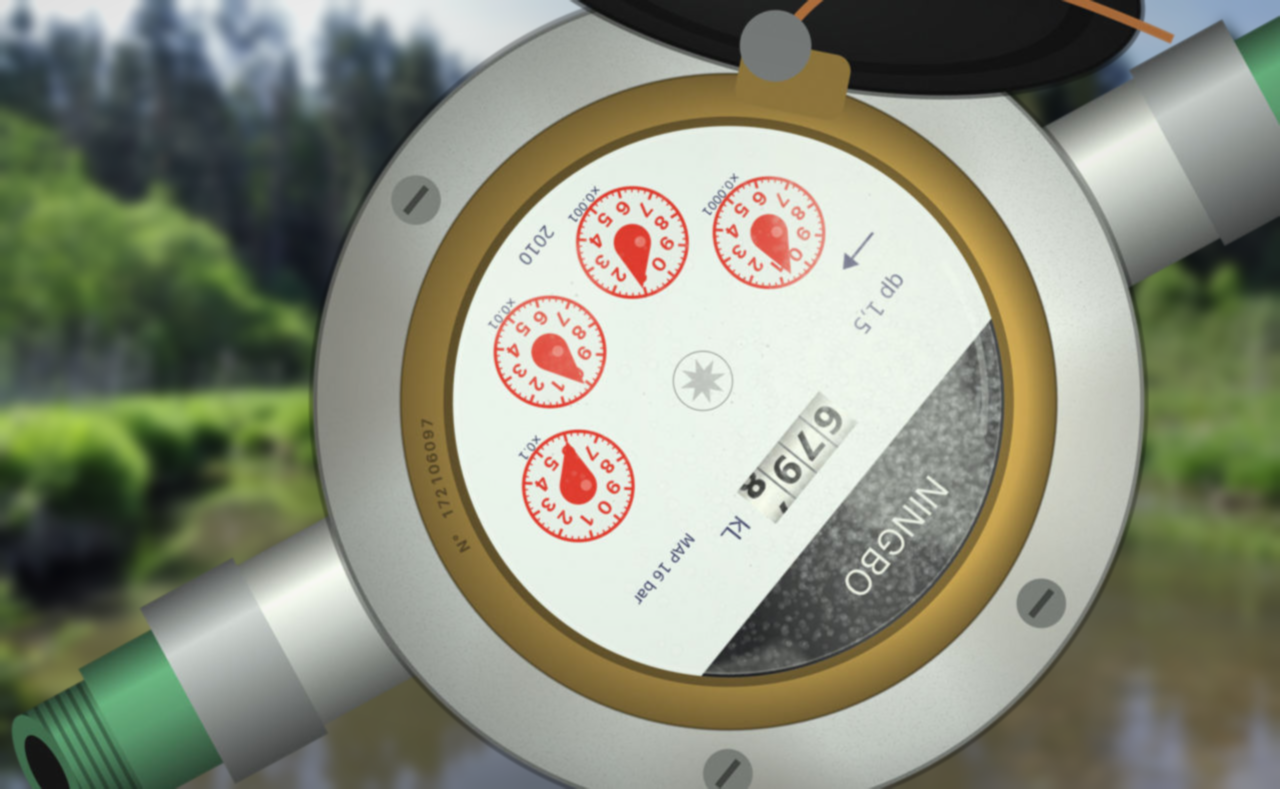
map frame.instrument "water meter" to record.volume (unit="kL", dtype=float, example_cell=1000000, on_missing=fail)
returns 6797.6010
